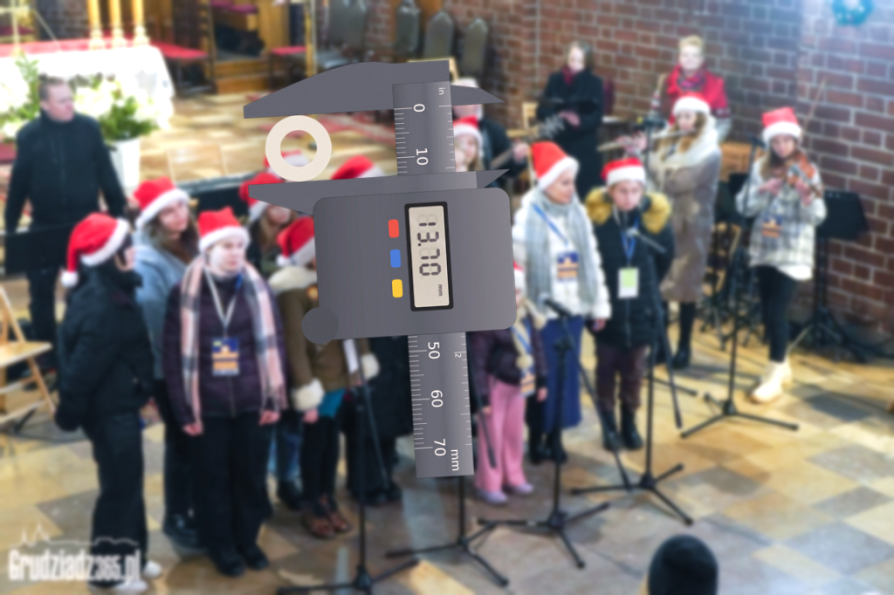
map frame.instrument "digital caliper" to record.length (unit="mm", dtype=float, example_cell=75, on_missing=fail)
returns 13.70
